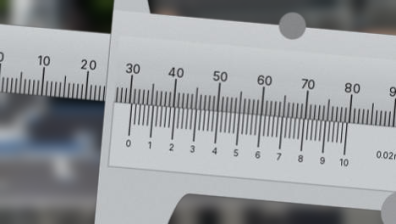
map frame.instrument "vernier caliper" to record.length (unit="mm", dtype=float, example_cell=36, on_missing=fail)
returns 30.5
